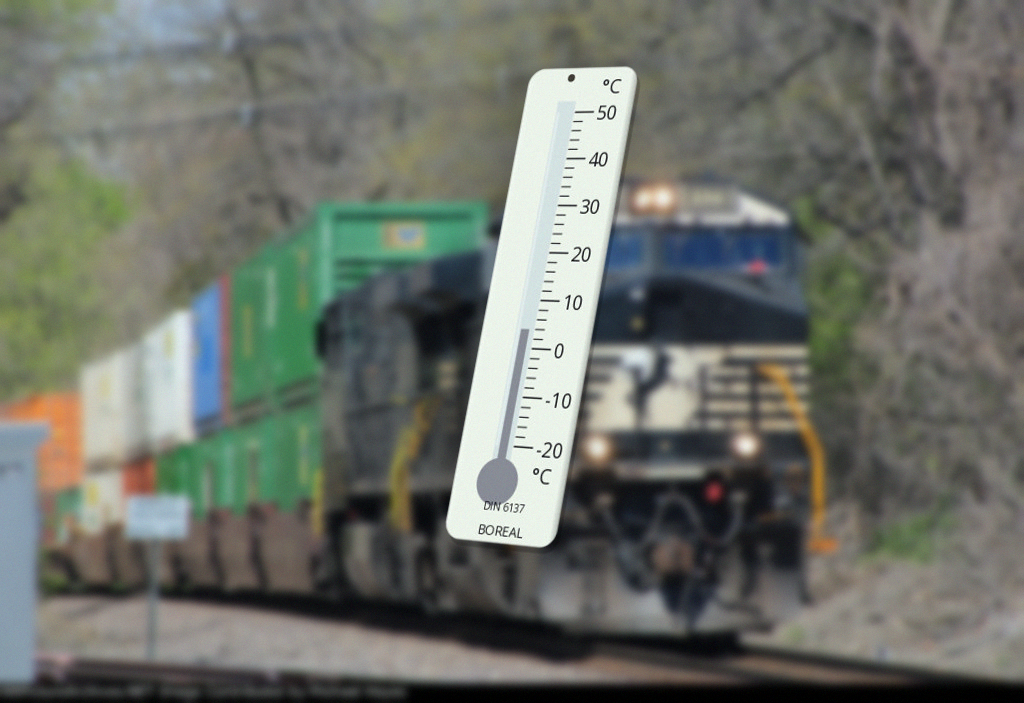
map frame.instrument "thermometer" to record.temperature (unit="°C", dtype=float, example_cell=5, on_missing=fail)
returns 4
